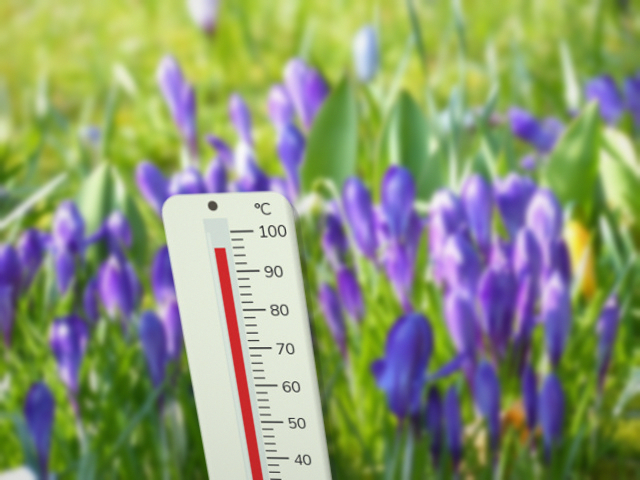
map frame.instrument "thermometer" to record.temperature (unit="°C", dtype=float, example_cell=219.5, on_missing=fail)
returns 96
